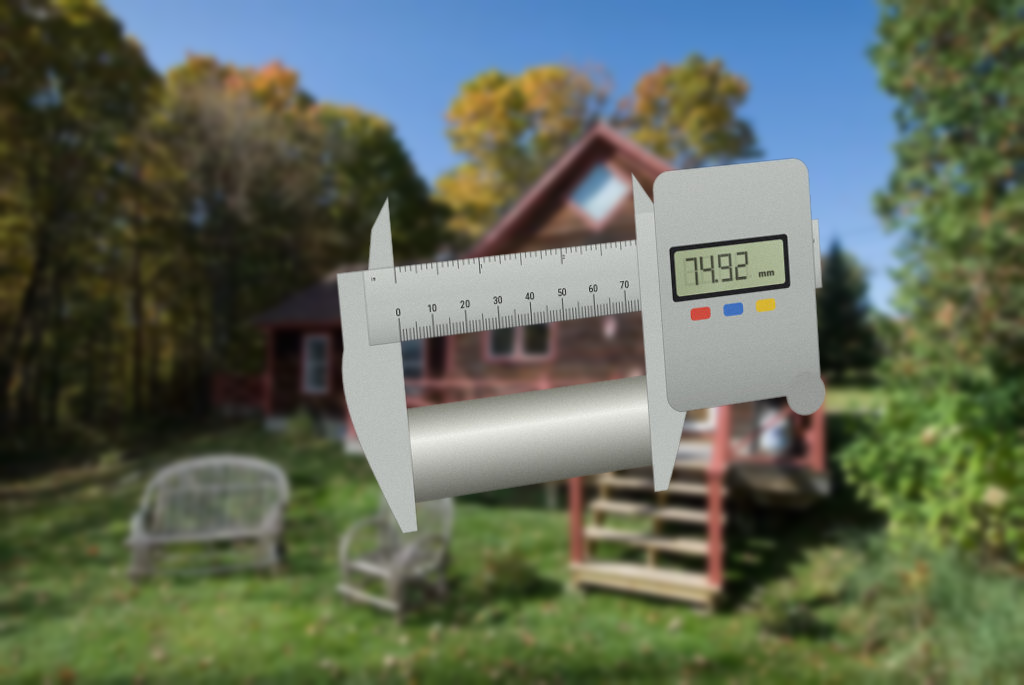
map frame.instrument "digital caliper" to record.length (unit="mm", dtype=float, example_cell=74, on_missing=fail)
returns 74.92
